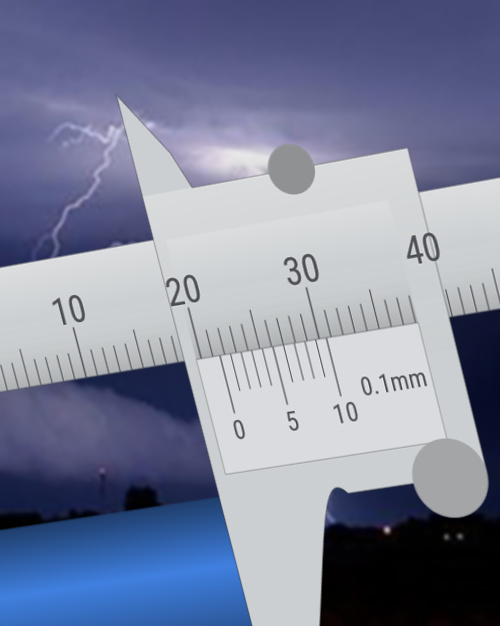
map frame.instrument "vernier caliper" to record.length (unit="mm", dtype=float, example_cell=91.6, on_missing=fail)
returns 21.6
